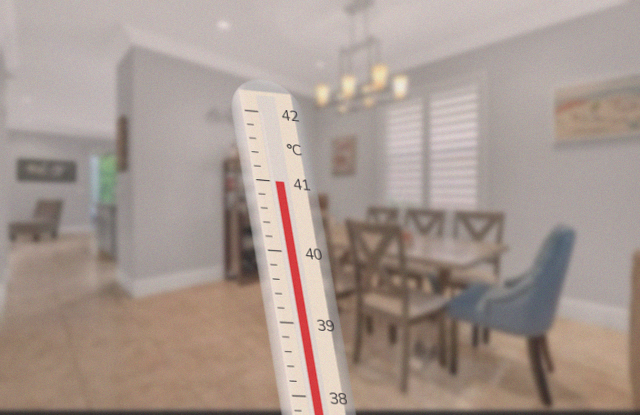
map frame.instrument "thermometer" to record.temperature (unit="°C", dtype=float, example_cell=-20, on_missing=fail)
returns 41
